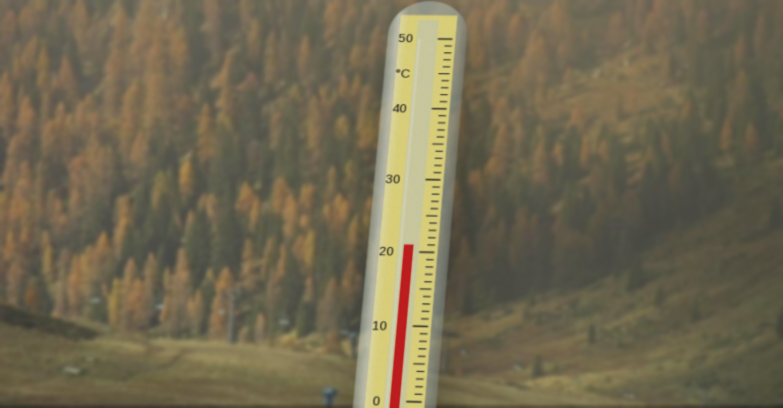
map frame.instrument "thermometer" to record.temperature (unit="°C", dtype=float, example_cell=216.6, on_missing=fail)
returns 21
